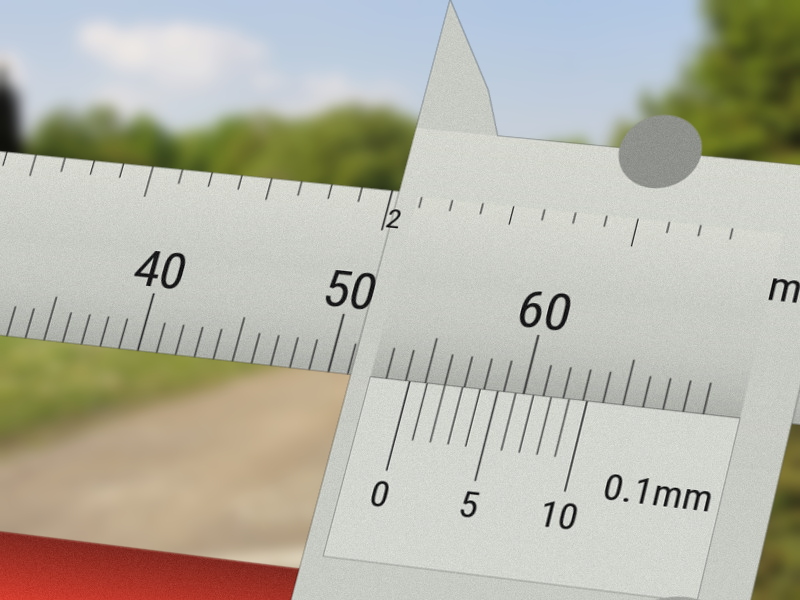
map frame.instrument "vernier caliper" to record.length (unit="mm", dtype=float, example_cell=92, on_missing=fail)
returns 54.2
